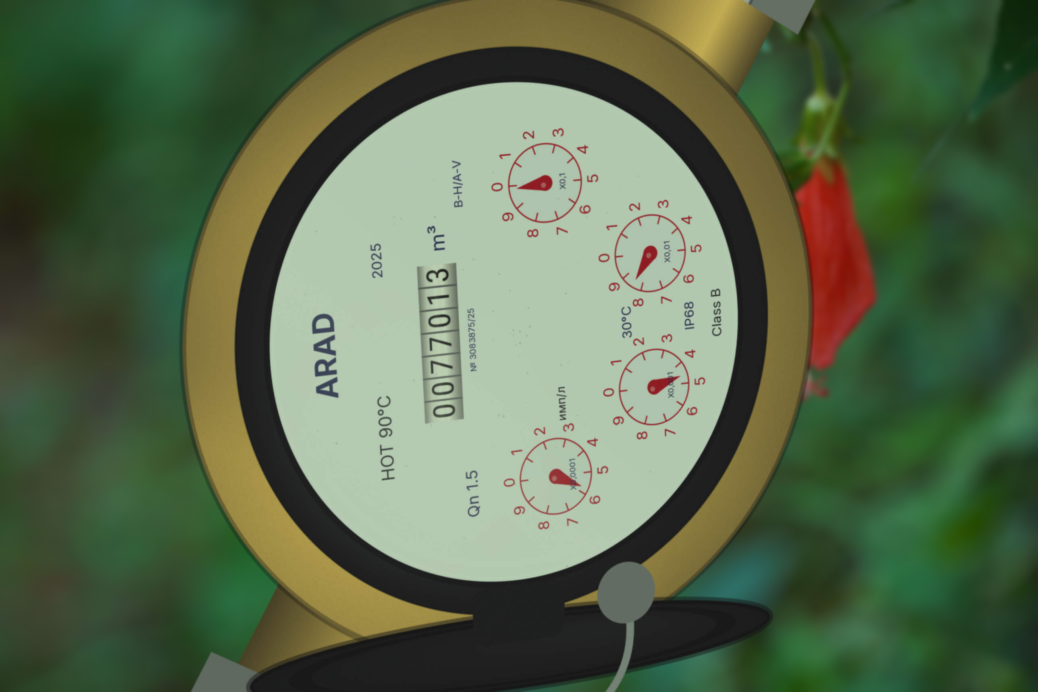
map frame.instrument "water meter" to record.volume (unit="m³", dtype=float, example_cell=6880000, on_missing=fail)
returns 77012.9845
